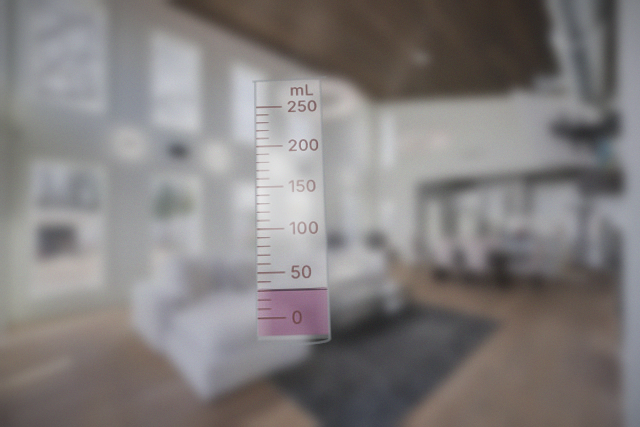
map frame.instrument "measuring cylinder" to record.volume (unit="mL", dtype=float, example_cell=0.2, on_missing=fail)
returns 30
